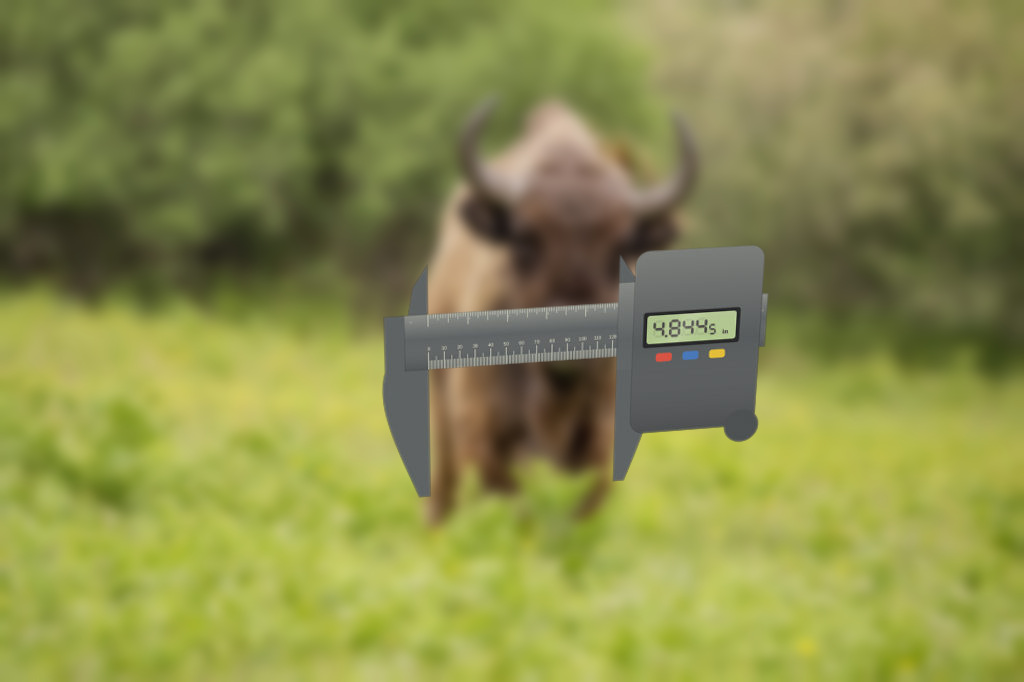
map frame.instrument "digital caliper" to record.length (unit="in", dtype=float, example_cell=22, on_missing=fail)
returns 4.8445
